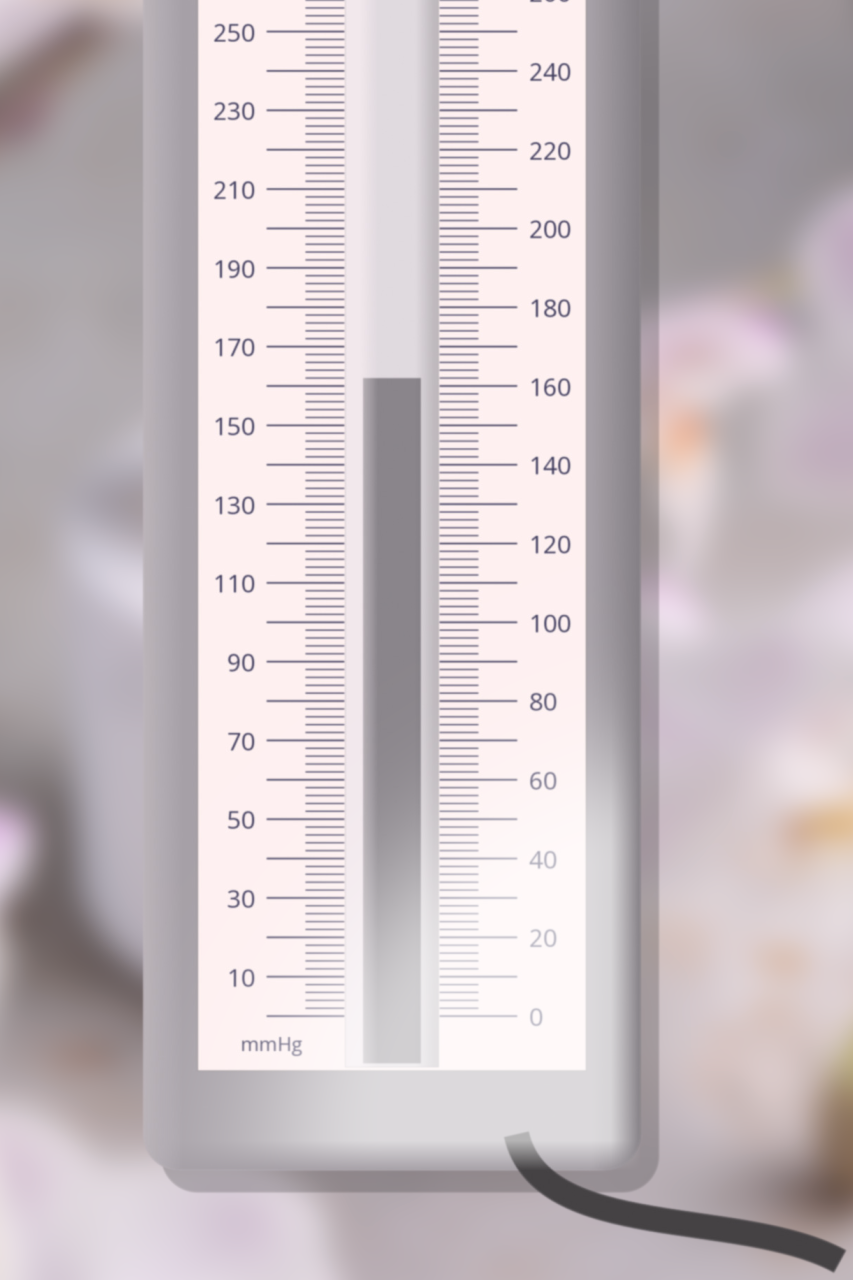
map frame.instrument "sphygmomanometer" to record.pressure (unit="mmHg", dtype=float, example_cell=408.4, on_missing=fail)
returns 162
